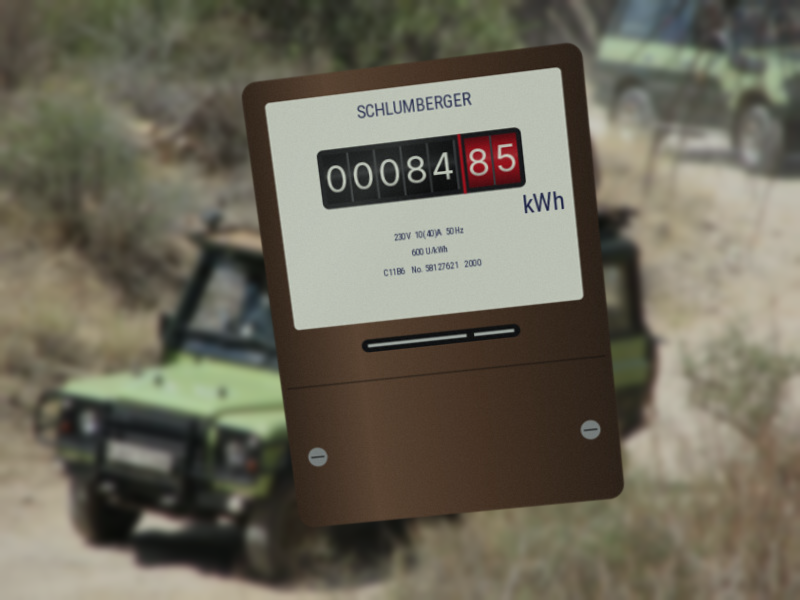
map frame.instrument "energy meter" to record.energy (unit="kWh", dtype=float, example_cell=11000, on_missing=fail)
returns 84.85
